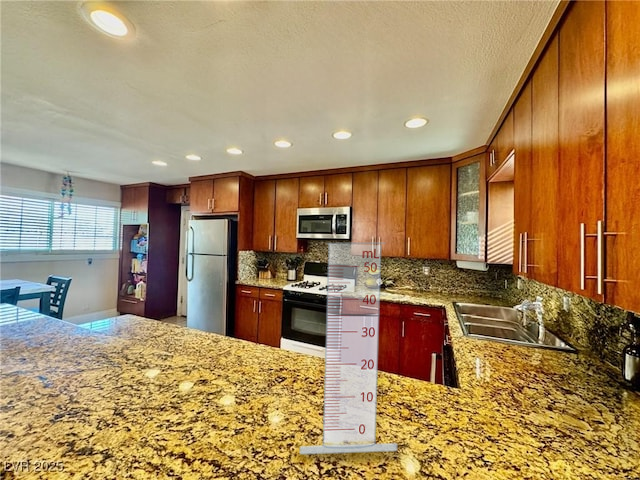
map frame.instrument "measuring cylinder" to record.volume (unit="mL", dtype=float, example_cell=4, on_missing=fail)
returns 35
